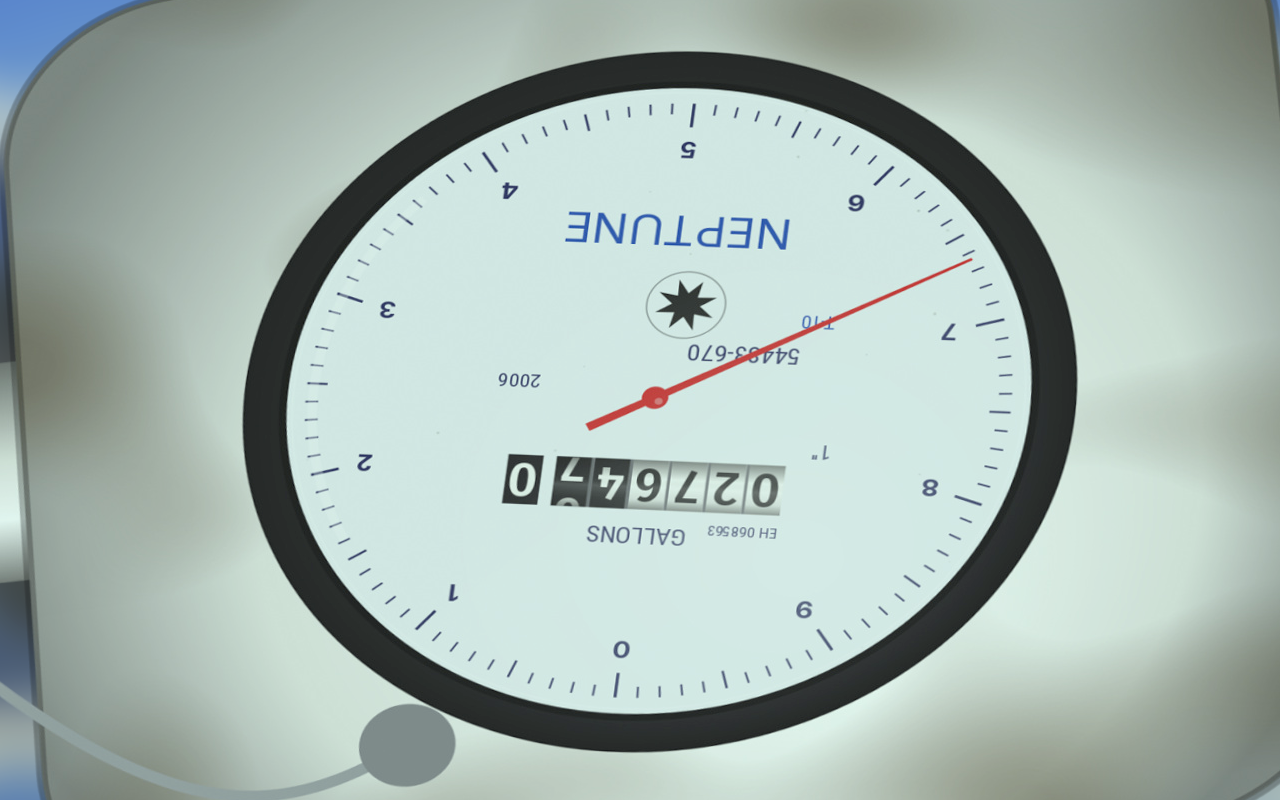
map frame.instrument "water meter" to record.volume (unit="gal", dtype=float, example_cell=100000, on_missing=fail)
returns 276466.6
